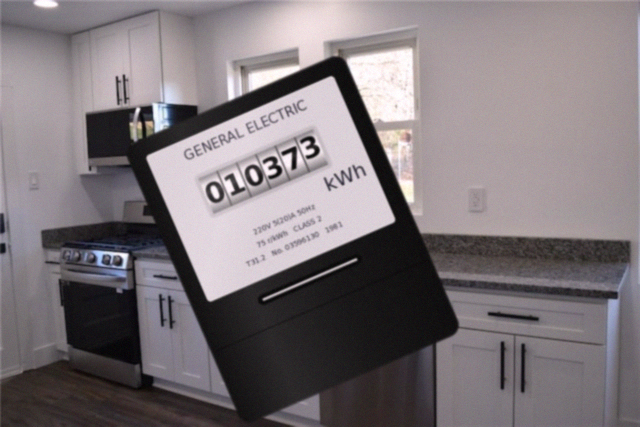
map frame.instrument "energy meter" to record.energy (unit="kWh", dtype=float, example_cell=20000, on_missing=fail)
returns 10373
